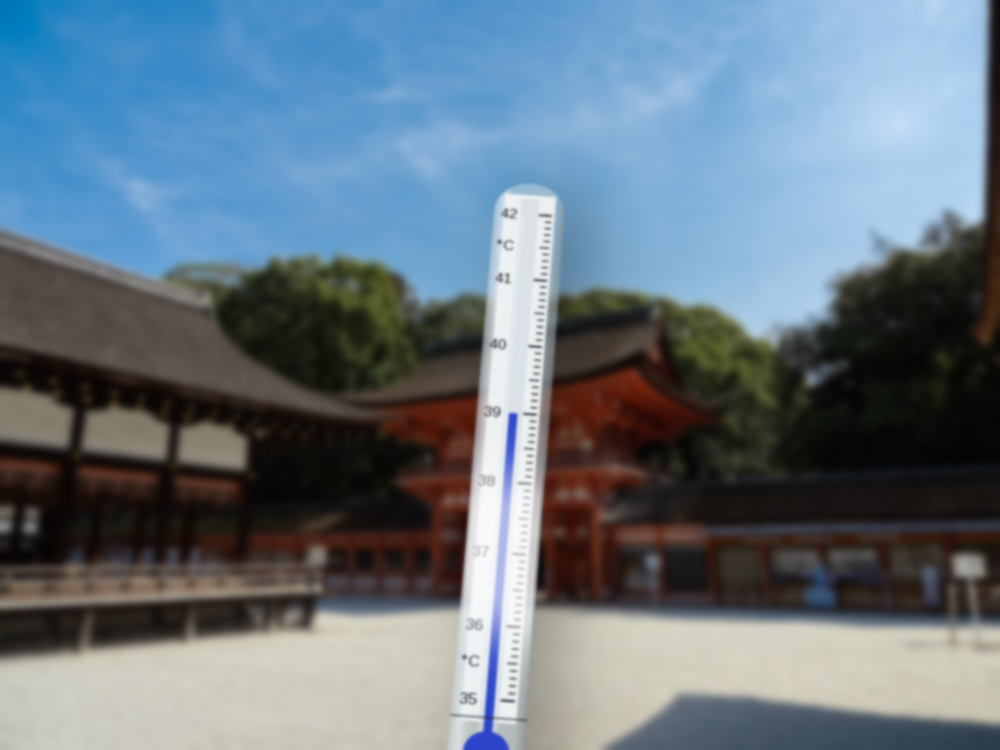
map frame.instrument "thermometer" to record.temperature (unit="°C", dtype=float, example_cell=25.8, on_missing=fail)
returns 39
